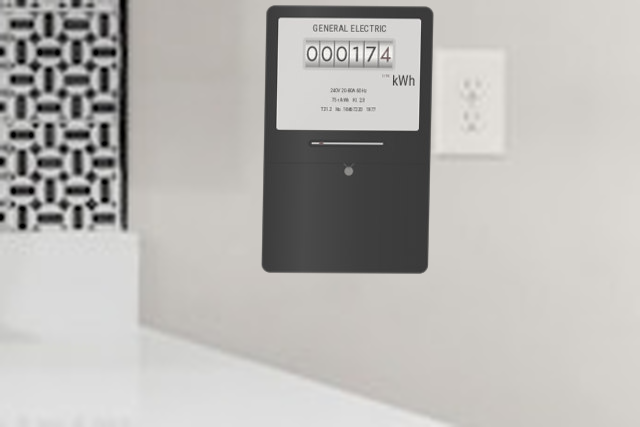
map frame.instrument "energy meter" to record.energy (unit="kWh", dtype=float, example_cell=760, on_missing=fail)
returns 17.4
